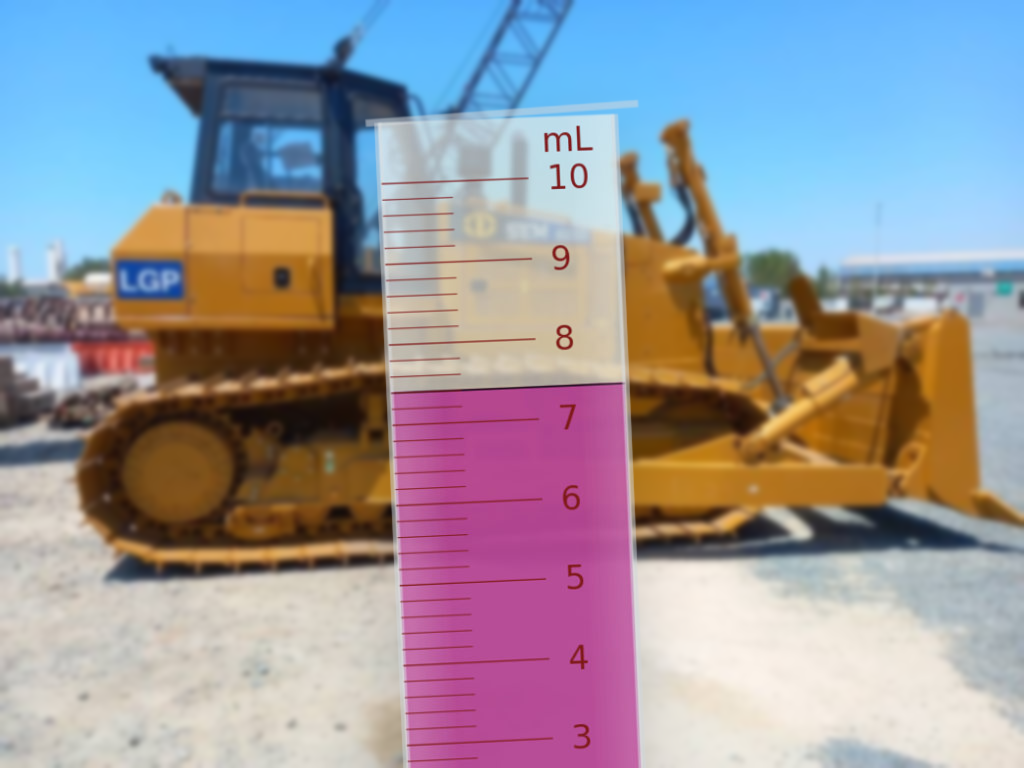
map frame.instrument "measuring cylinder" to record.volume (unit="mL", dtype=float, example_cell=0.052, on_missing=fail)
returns 7.4
